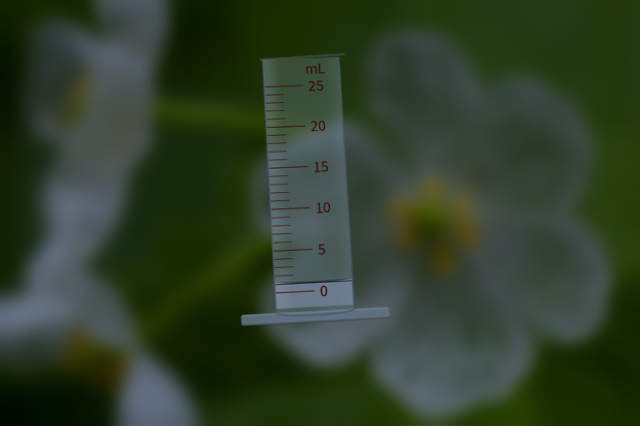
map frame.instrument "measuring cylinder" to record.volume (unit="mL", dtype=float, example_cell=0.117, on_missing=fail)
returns 1
